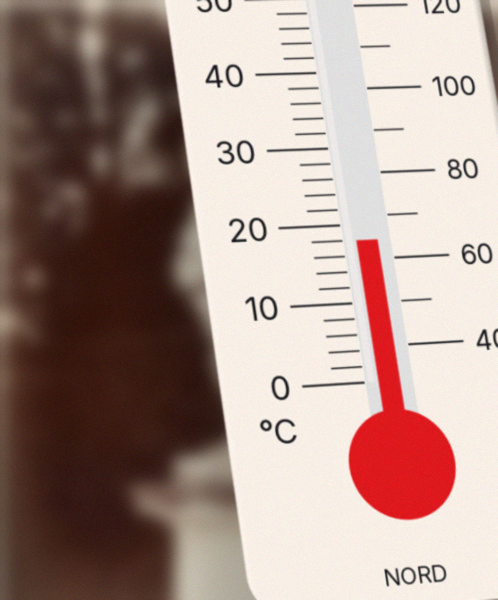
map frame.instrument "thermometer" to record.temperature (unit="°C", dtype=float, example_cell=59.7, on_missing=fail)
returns 18
